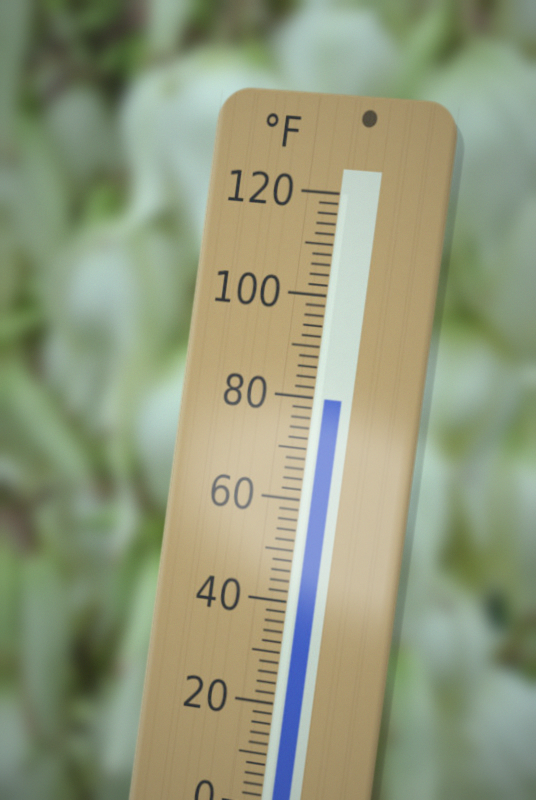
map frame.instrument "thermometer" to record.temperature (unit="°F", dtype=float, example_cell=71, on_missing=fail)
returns 80
